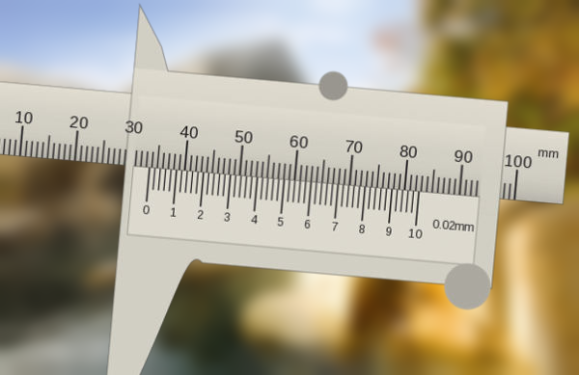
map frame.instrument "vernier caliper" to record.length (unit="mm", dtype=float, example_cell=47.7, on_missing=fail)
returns 33.6
